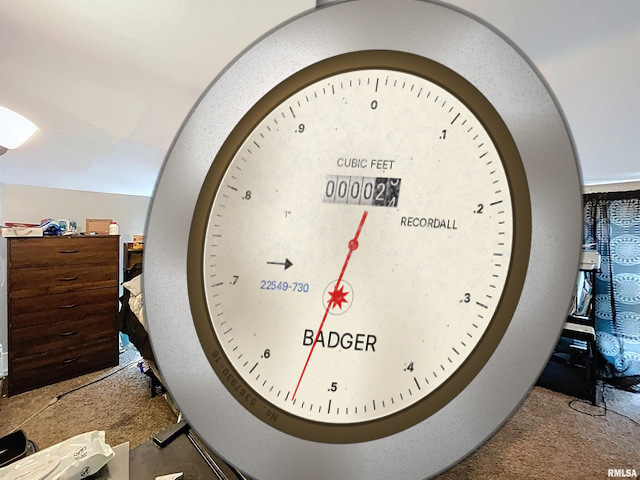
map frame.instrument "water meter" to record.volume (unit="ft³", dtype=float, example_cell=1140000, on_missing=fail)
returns 23.54
